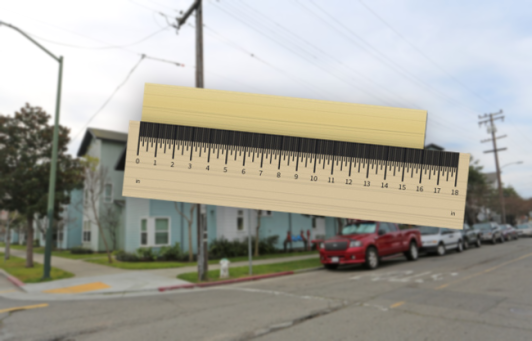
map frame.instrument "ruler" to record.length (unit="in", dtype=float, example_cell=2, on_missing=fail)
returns 16
